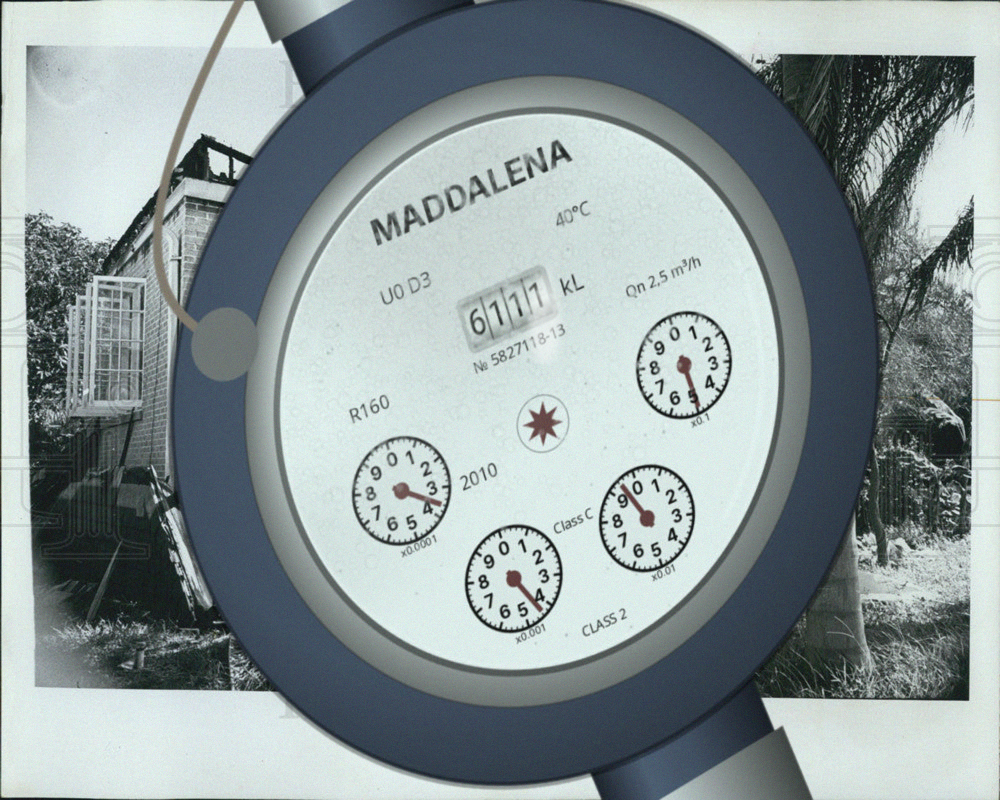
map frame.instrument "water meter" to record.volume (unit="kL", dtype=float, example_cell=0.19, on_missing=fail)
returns 6111.4943
